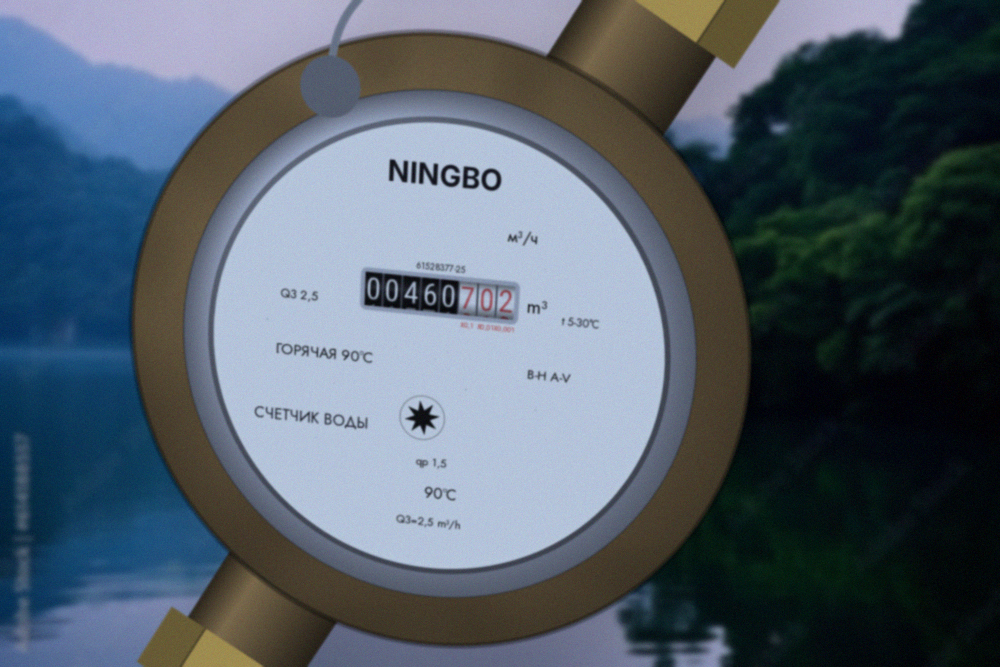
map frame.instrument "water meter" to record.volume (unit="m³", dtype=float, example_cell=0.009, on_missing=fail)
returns 460.702
